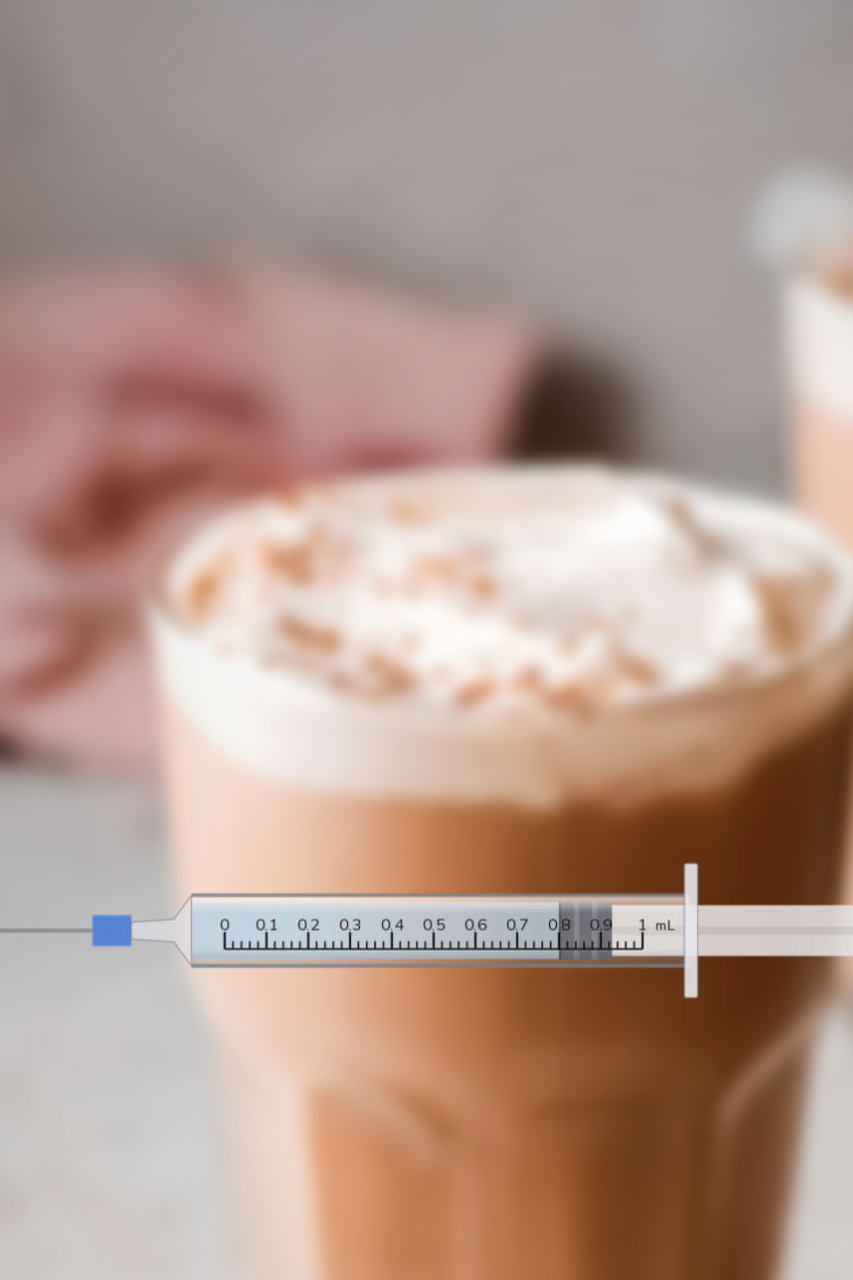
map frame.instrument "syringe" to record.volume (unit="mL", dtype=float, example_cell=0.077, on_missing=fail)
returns 0.8
